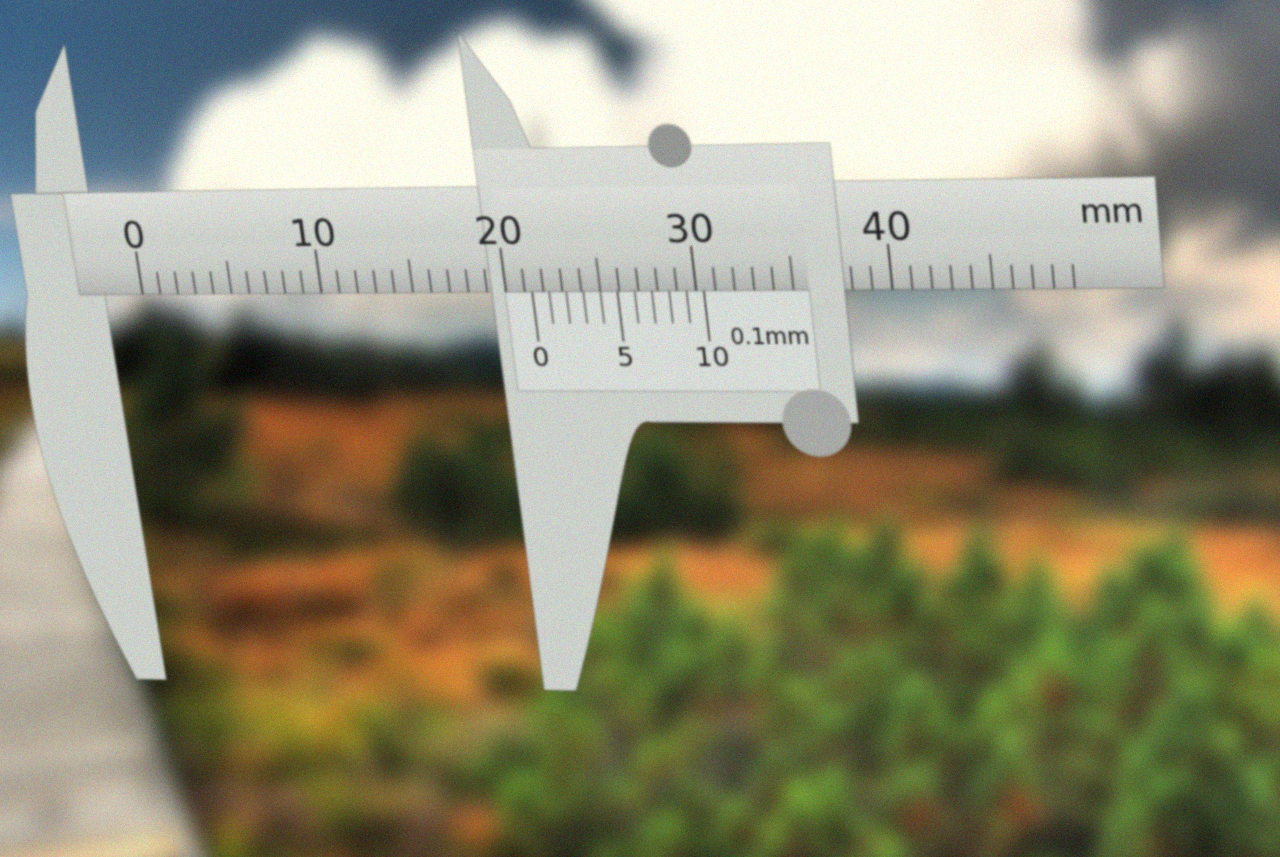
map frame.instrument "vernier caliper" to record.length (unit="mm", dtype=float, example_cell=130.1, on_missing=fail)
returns 21.4
